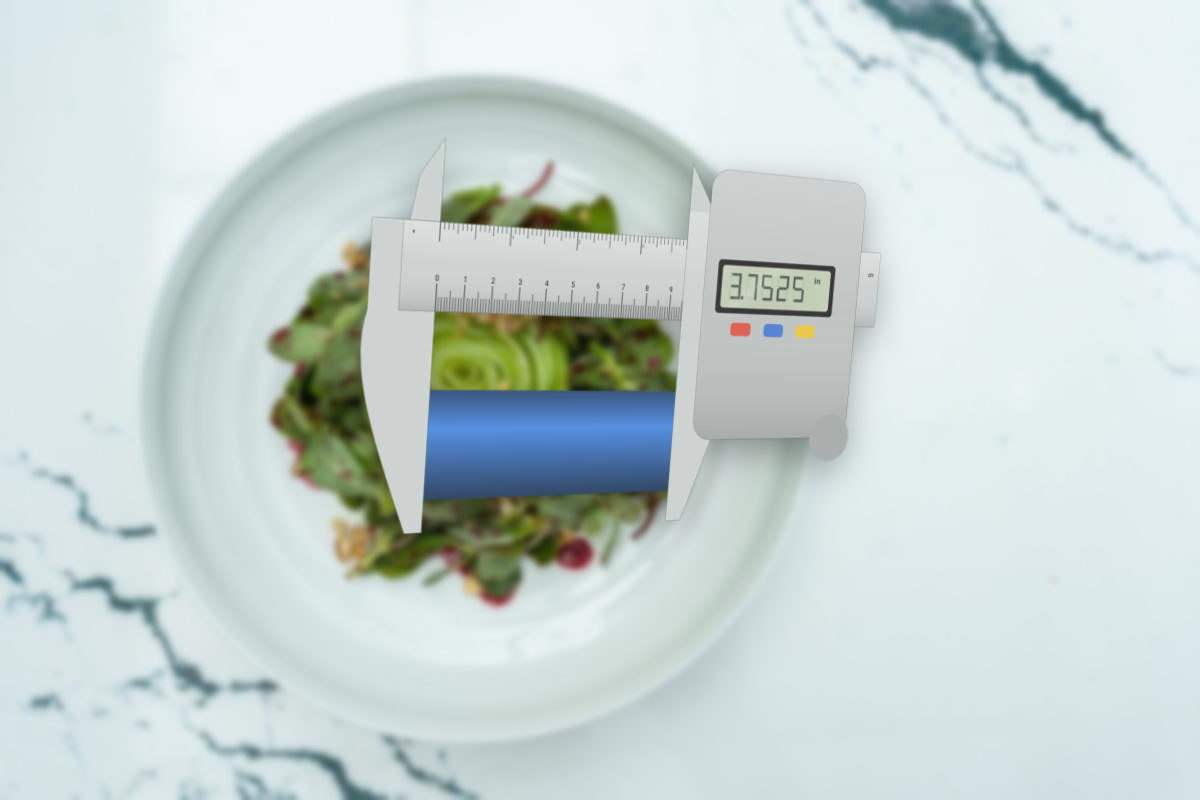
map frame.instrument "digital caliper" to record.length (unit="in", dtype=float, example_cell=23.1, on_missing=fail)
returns 3.7525
